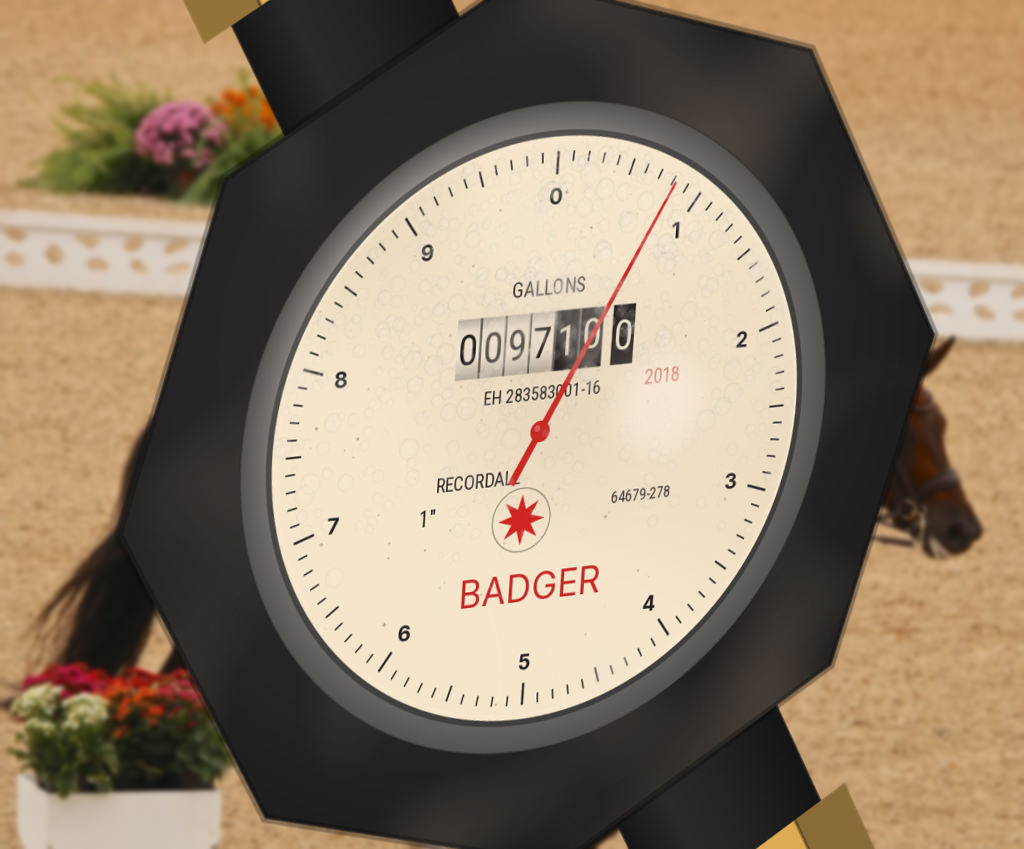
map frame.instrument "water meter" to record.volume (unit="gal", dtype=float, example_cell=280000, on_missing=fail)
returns 97100.8
